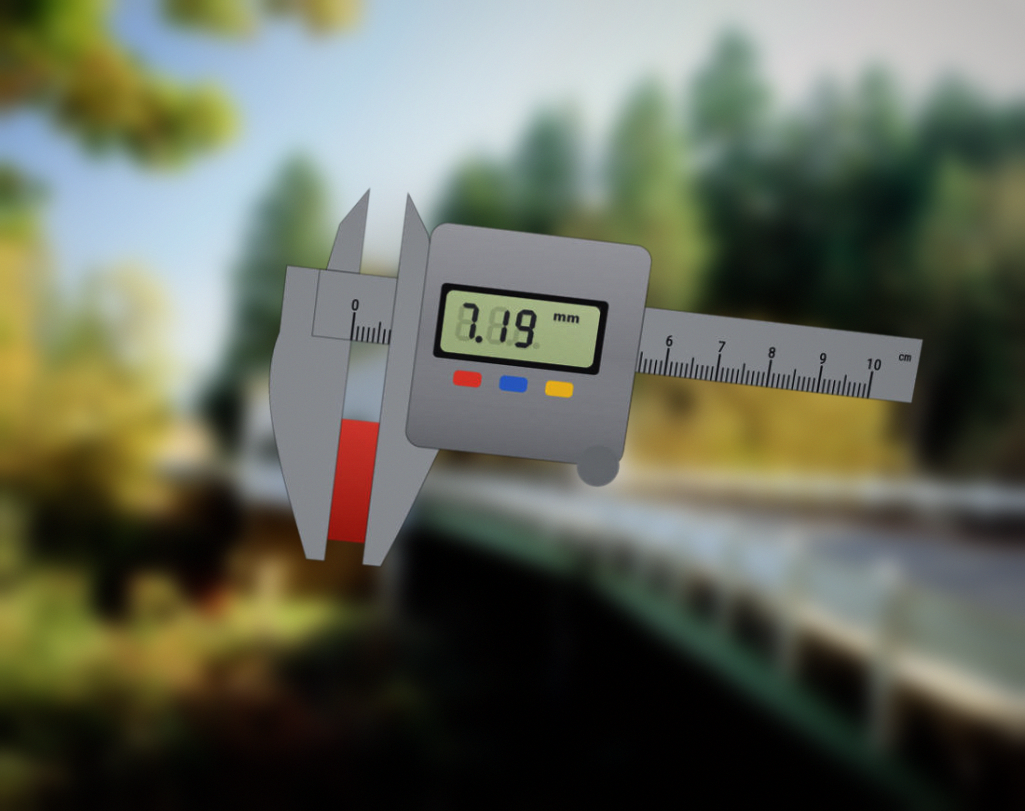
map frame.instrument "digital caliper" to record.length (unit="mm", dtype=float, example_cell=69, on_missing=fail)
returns 7.19
